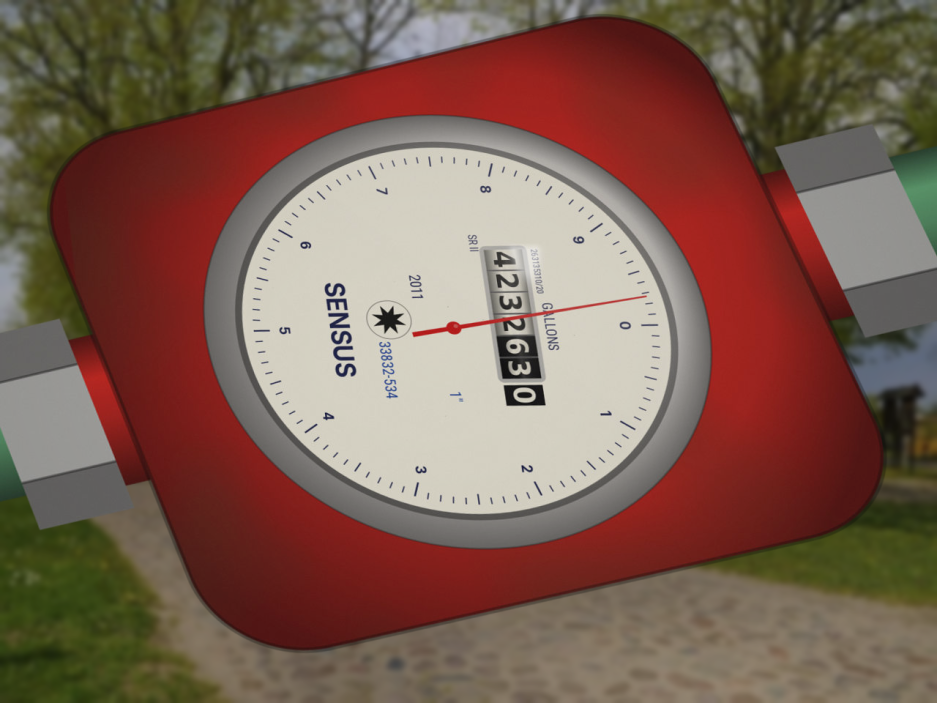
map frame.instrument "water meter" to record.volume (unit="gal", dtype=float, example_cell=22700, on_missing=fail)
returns 4232629.7
